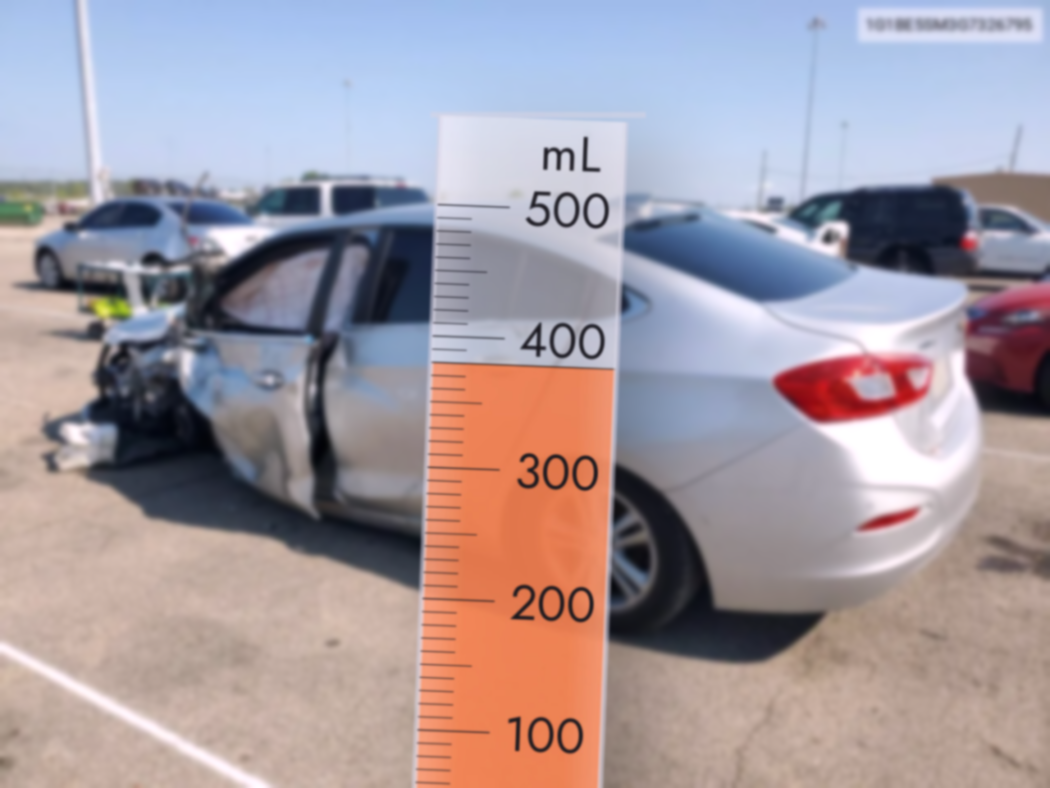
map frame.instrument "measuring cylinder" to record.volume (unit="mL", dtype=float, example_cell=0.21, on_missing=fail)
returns 380
